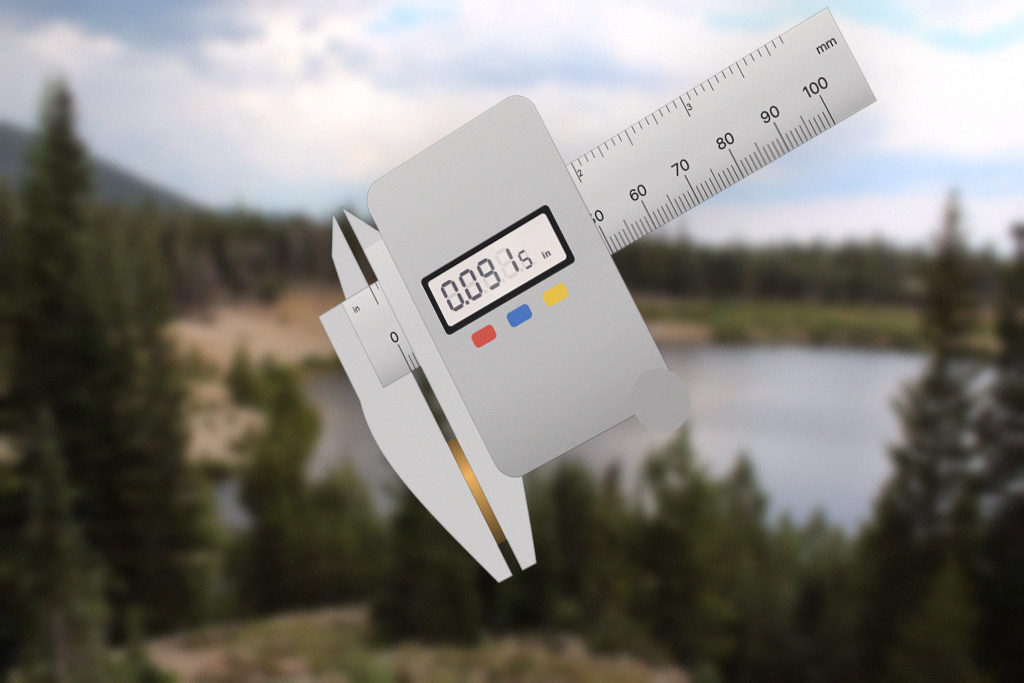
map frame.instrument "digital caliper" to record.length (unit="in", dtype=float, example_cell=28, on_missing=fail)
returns 0.0915
